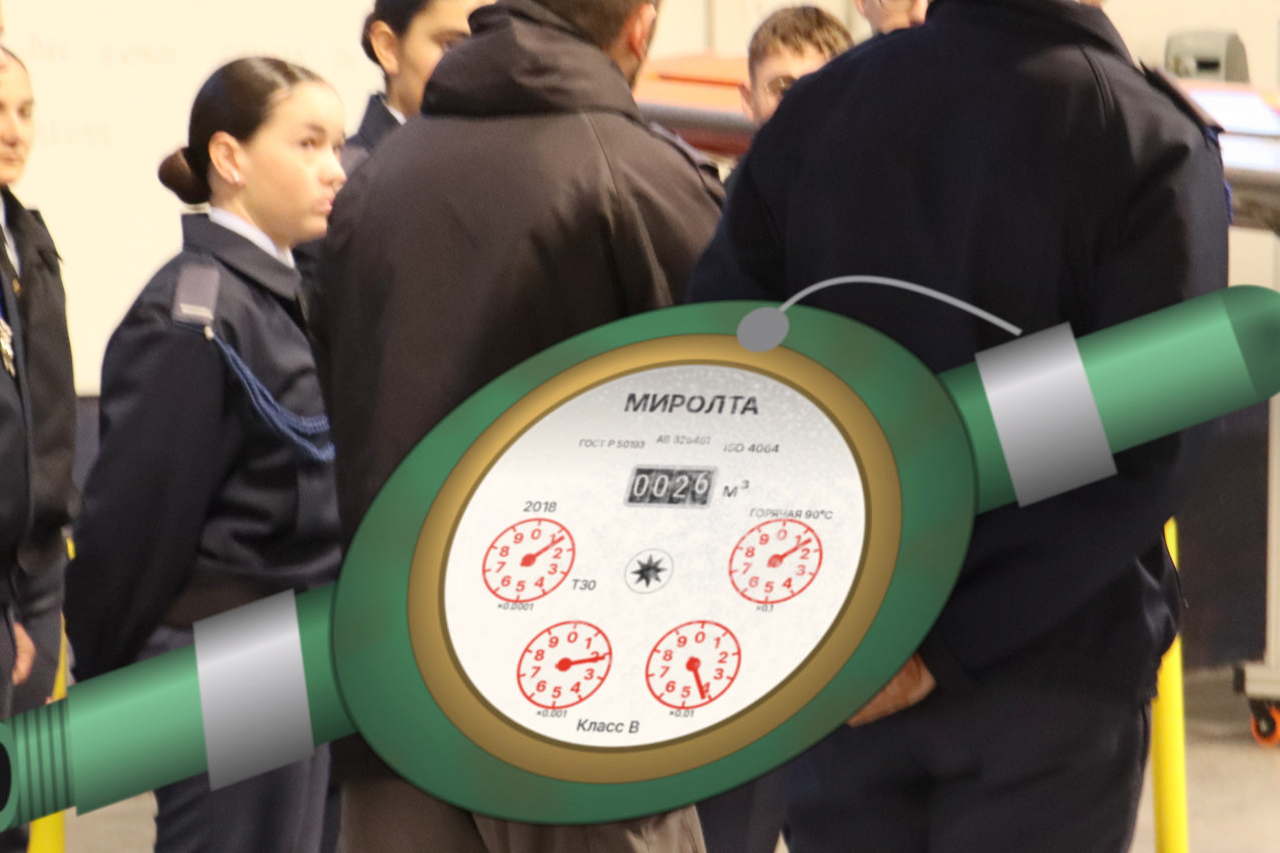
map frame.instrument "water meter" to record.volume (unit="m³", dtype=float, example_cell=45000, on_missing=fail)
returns 26.1421
